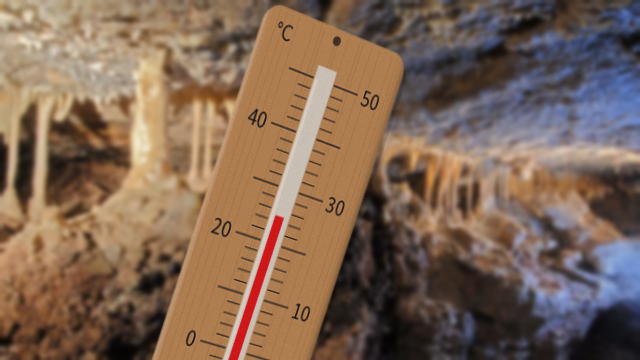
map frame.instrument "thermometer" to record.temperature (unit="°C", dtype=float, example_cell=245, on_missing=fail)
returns 25
